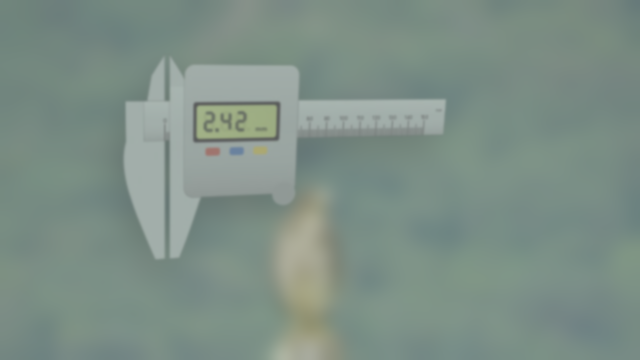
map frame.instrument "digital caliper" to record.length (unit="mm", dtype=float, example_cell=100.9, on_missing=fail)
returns 2.42
